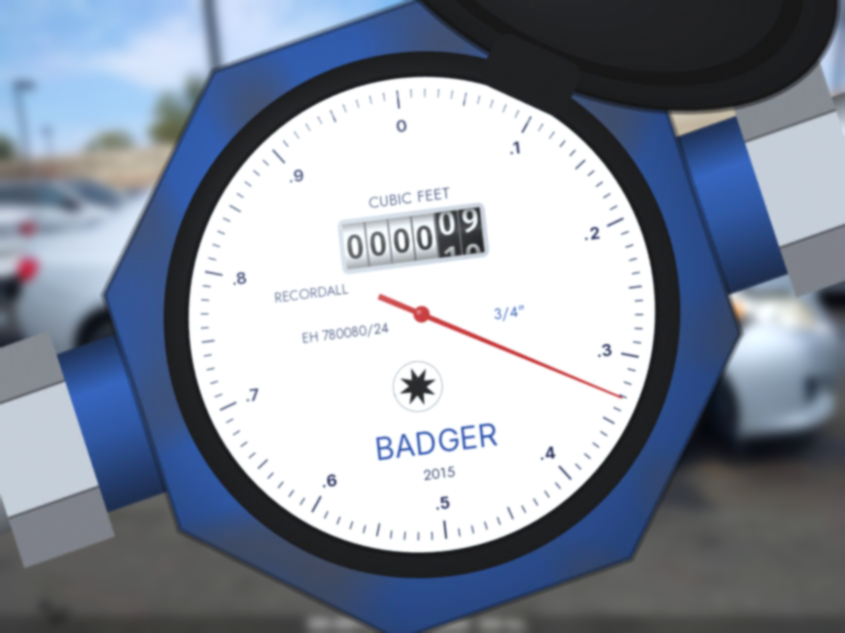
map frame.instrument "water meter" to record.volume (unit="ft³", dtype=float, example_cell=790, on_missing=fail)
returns 9.33
